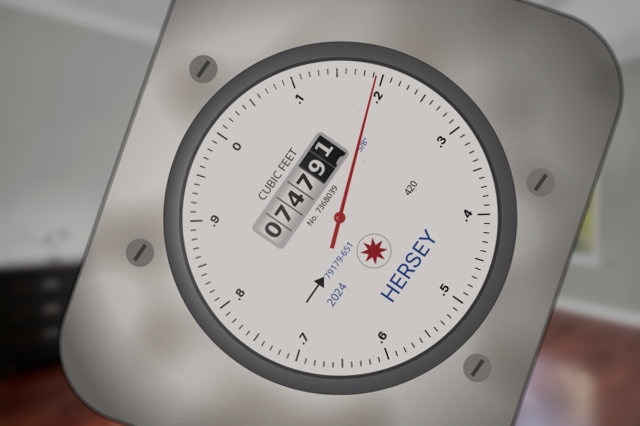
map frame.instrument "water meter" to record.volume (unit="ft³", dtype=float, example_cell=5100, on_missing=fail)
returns 74791.19
